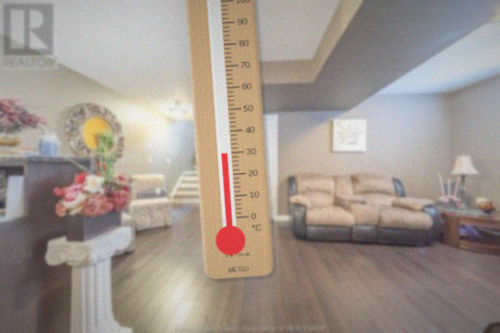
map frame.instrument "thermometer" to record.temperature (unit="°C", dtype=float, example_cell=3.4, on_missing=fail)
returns 30
